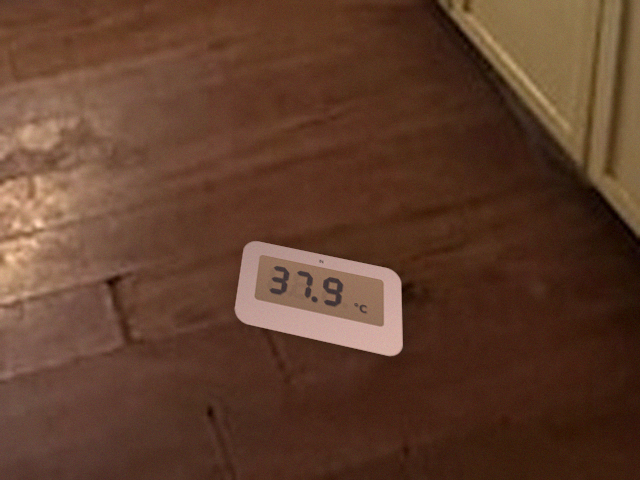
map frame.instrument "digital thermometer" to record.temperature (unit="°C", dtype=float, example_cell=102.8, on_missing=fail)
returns 37.9
